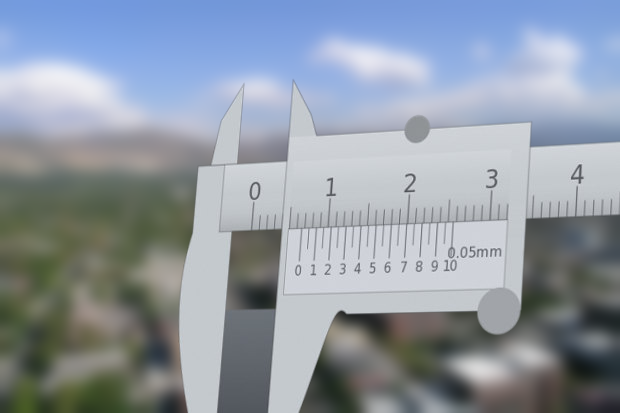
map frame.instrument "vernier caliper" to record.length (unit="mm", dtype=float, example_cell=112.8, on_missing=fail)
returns 6.6
